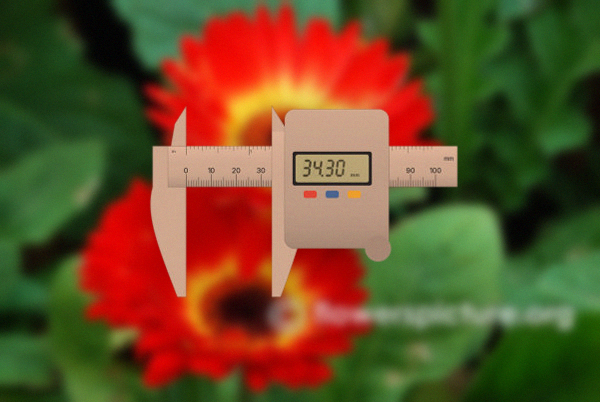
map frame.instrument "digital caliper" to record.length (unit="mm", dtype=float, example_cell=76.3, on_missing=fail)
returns 34.30
